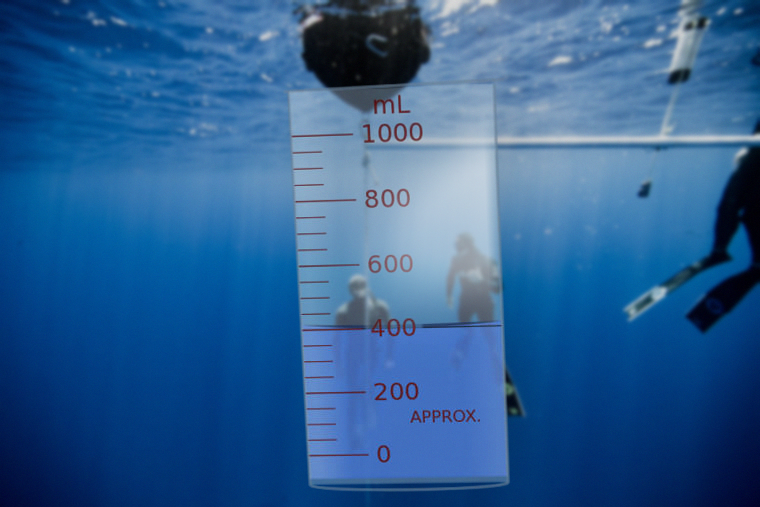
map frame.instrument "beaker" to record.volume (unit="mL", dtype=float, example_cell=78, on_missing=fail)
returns 400
